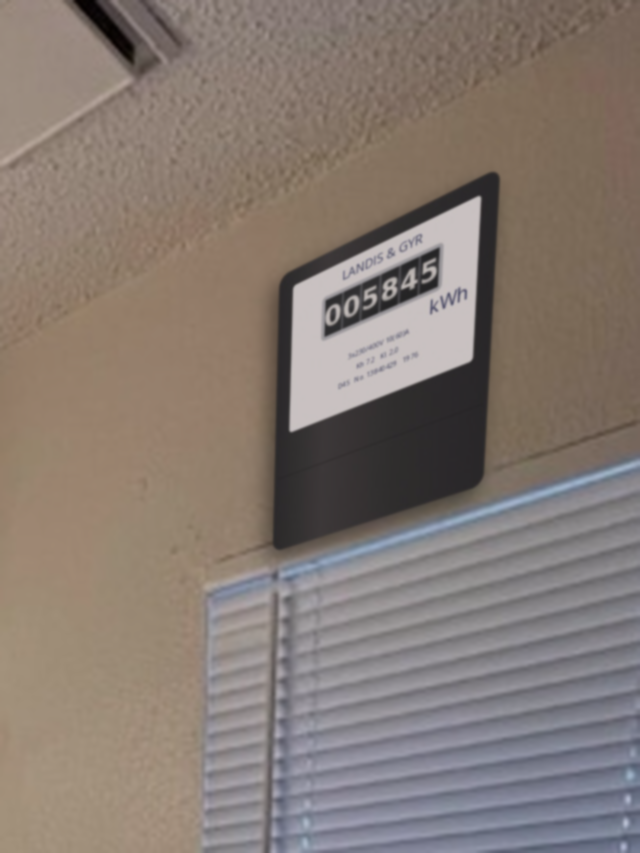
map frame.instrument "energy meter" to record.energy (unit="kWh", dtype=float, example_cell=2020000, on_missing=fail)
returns 5845
